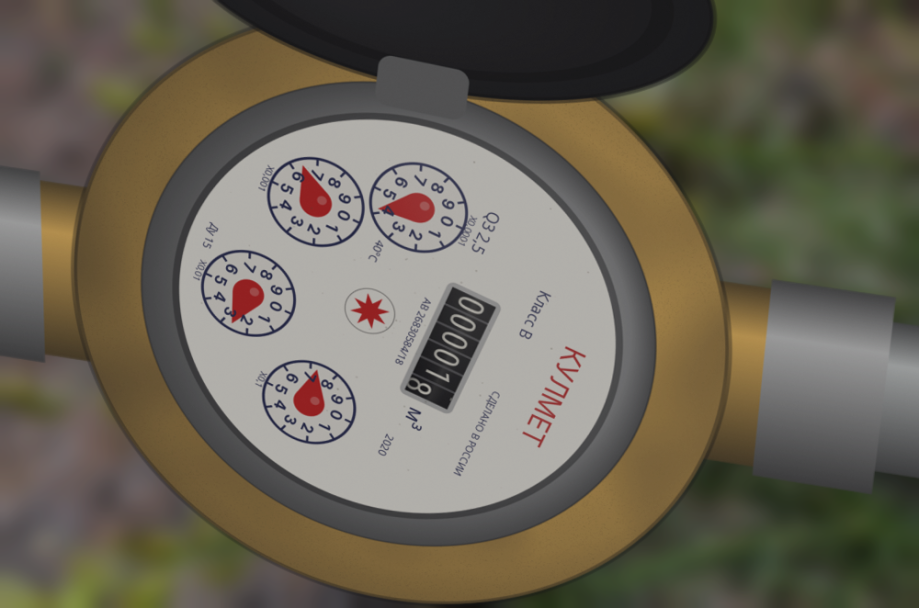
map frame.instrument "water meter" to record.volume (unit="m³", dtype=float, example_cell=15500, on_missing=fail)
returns 17.7264
